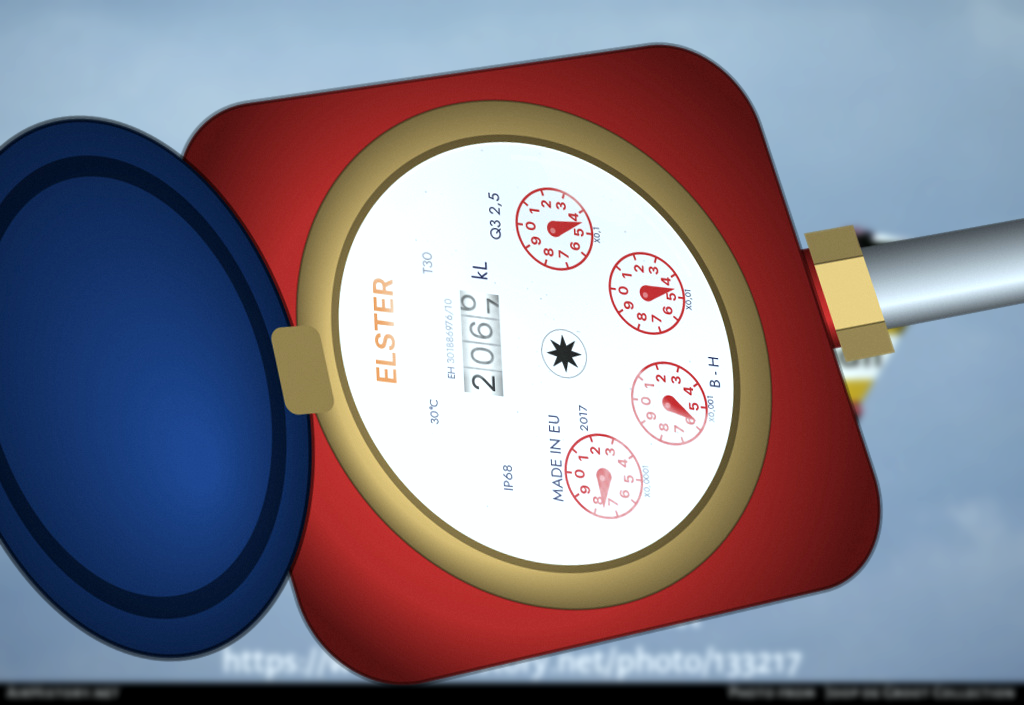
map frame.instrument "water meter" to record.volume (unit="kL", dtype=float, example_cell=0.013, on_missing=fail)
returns 2066.4457
